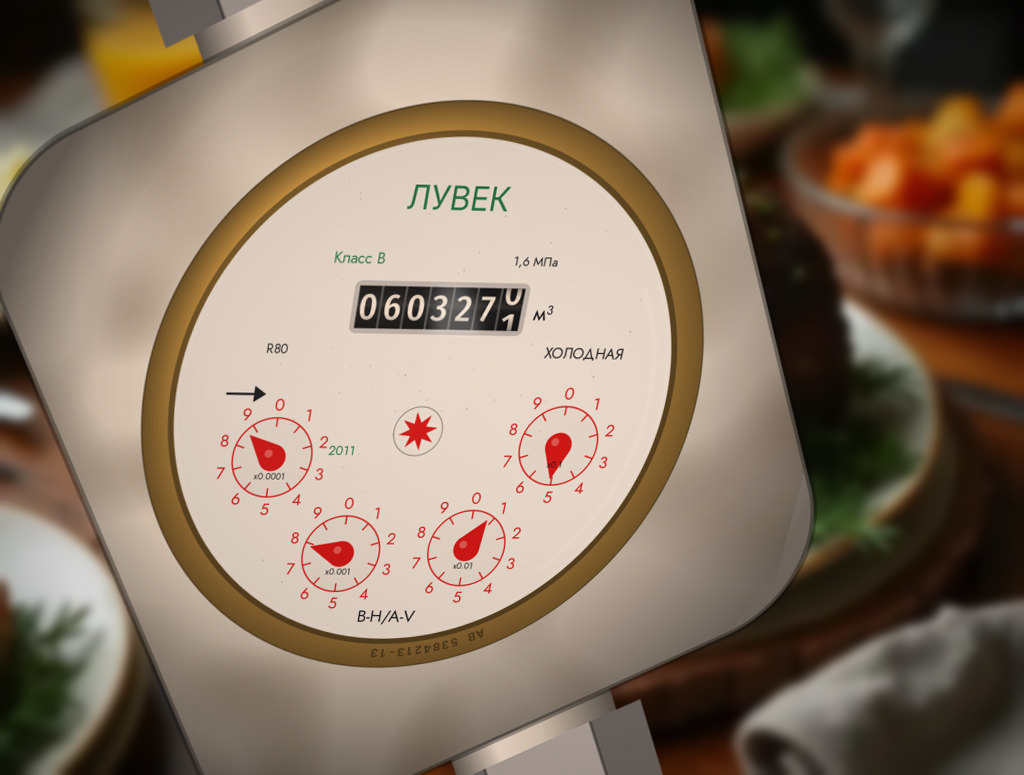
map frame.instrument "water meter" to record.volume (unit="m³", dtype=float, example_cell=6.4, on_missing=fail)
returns 603270.5078
